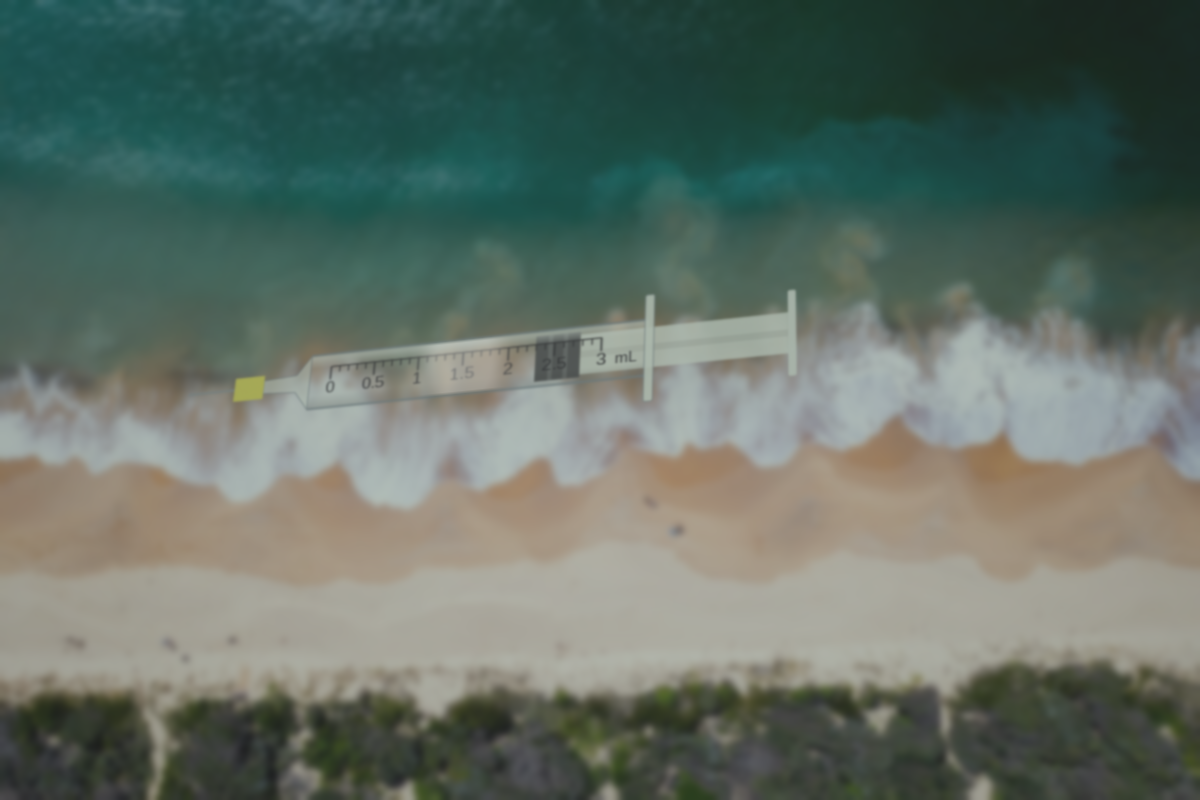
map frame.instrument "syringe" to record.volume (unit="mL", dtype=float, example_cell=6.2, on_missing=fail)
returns 2.3
